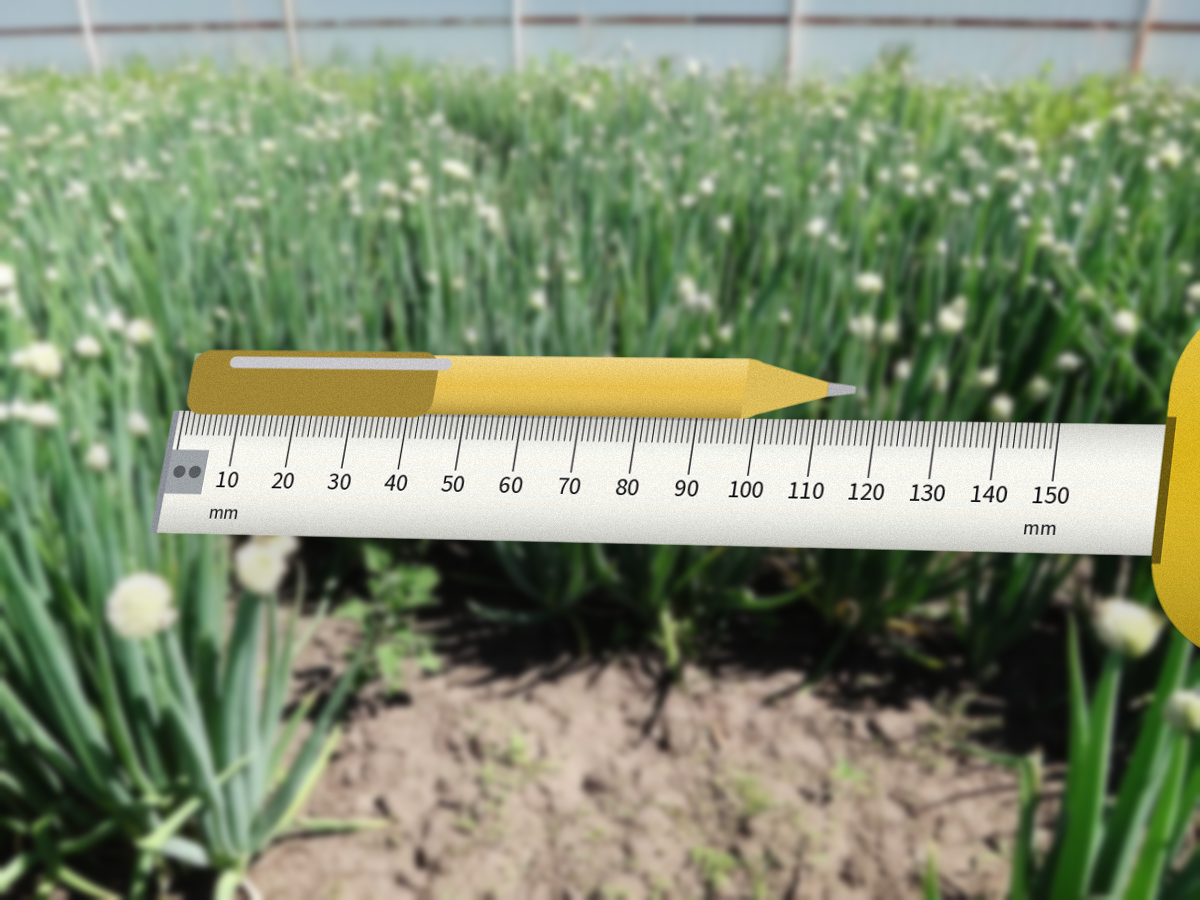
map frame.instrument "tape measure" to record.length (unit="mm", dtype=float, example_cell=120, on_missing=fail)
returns 116
